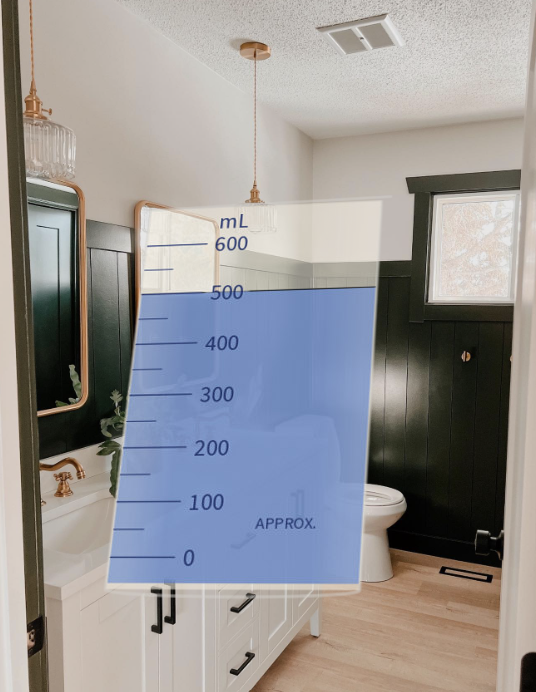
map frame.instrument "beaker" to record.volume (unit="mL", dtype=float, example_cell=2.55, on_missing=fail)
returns 500
